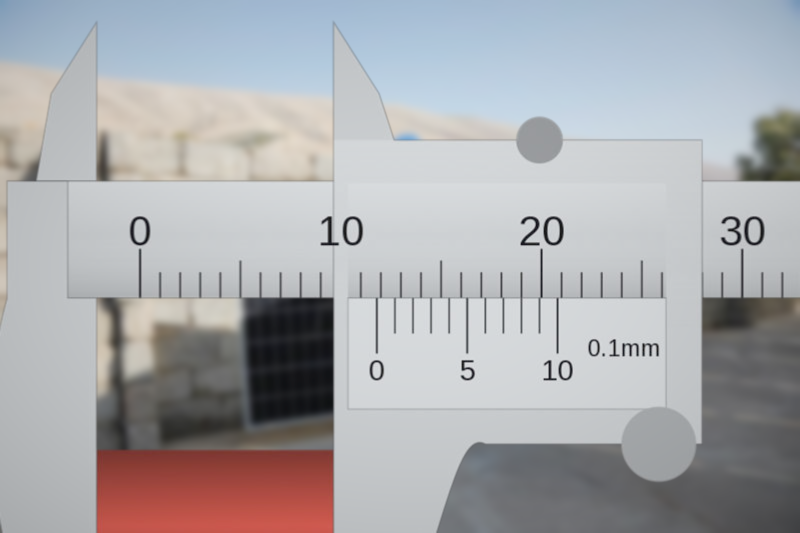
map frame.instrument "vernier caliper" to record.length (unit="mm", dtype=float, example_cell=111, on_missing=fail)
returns 11.8
